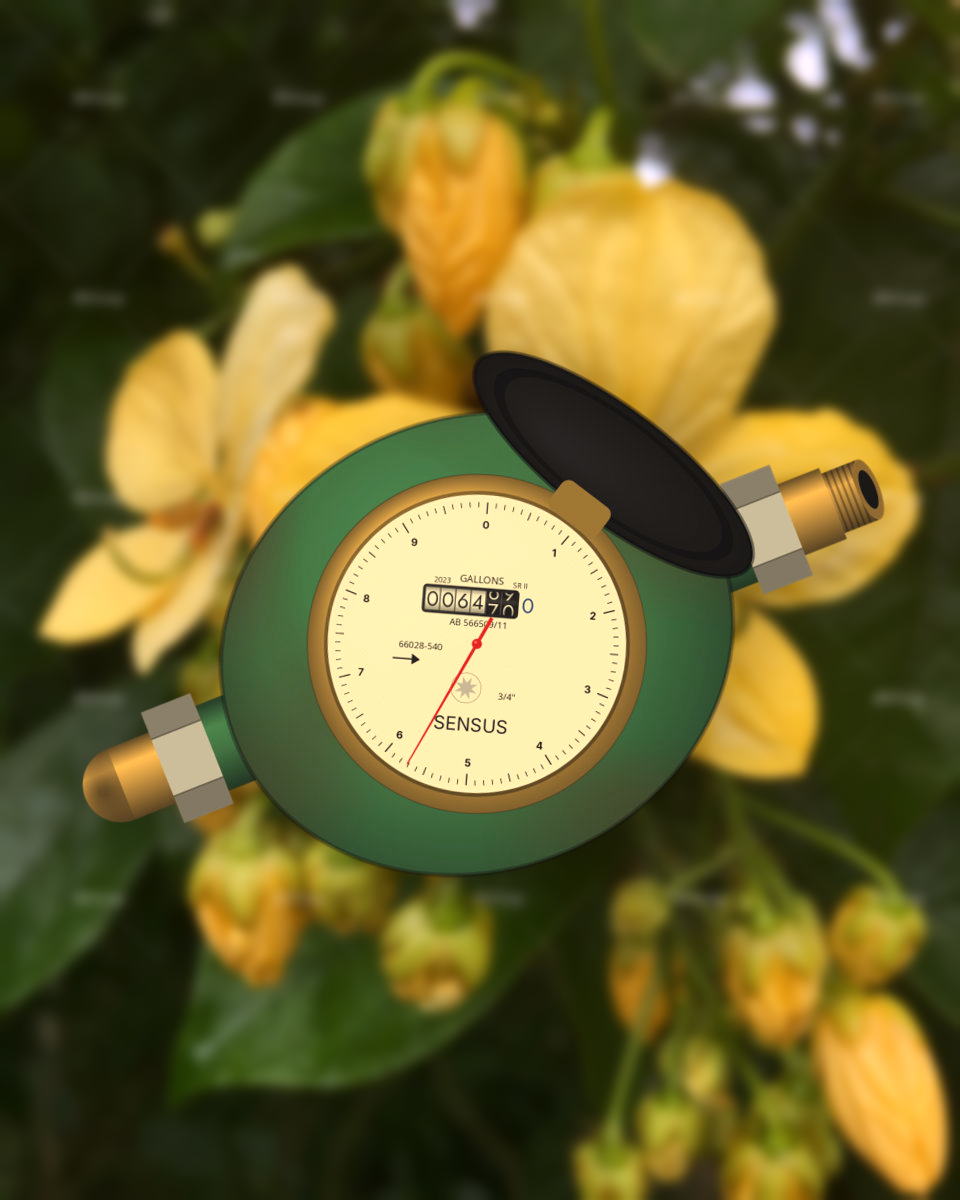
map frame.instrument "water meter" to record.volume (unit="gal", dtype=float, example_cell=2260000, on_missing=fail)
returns 64695.7
